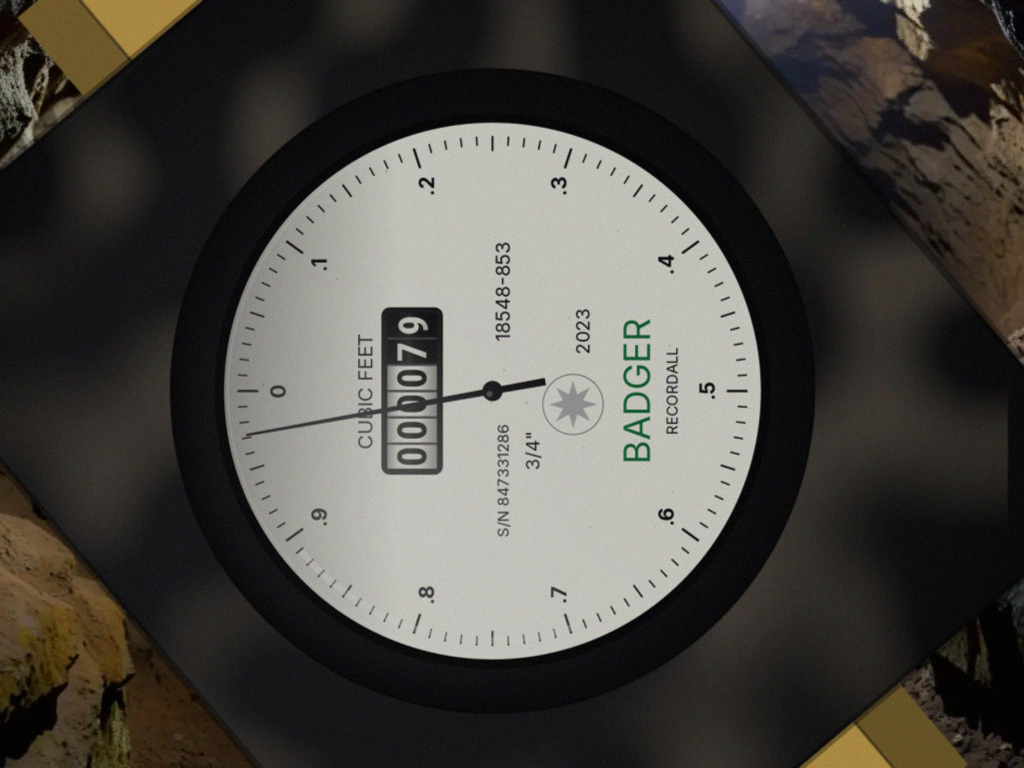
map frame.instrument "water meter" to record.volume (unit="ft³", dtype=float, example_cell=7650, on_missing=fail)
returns 78.97
